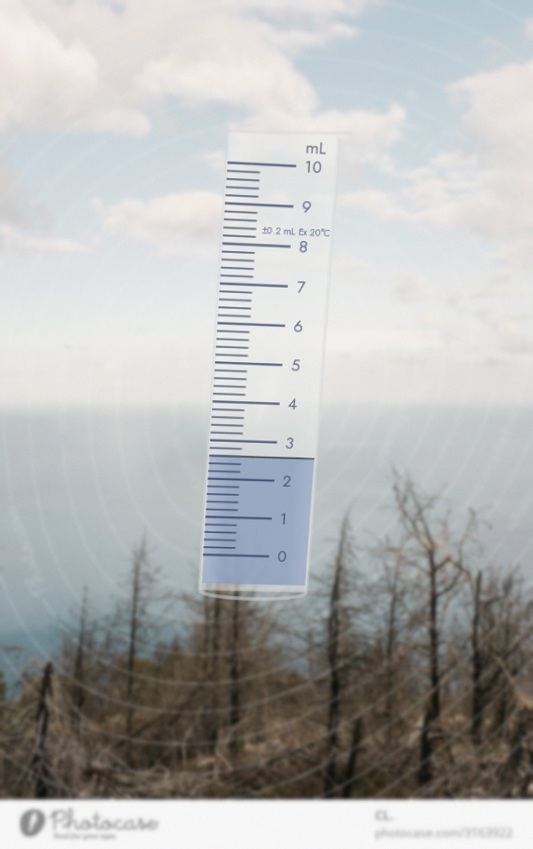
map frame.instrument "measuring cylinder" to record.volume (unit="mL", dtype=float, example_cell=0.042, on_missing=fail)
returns 2.6
